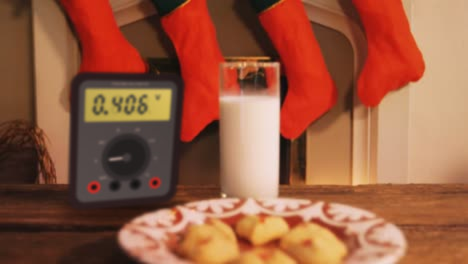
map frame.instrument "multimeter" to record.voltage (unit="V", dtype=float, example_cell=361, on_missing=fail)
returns 0.406
